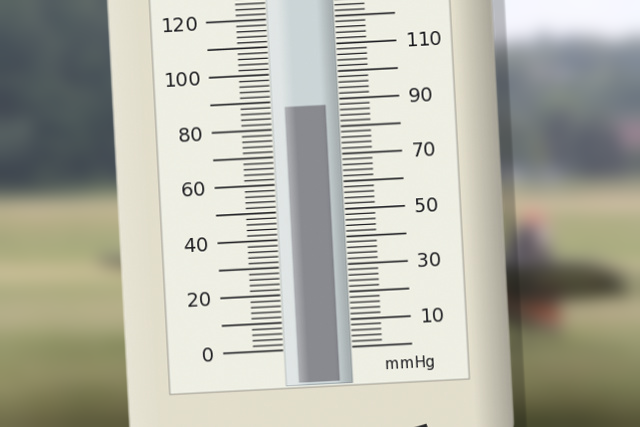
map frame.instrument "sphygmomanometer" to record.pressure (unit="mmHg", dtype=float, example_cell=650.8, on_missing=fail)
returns 88
